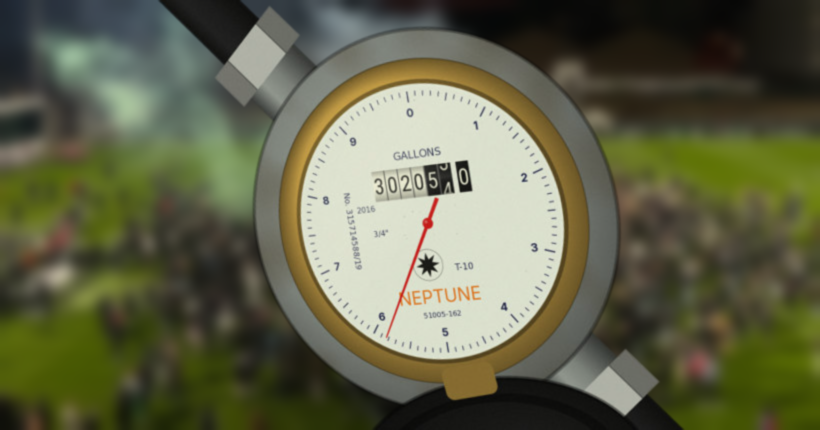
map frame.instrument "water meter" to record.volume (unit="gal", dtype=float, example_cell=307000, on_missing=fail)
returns 3020535.8
